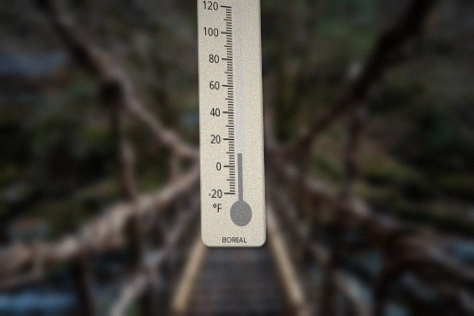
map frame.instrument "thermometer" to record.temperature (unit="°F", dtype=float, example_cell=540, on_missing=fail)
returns 10
